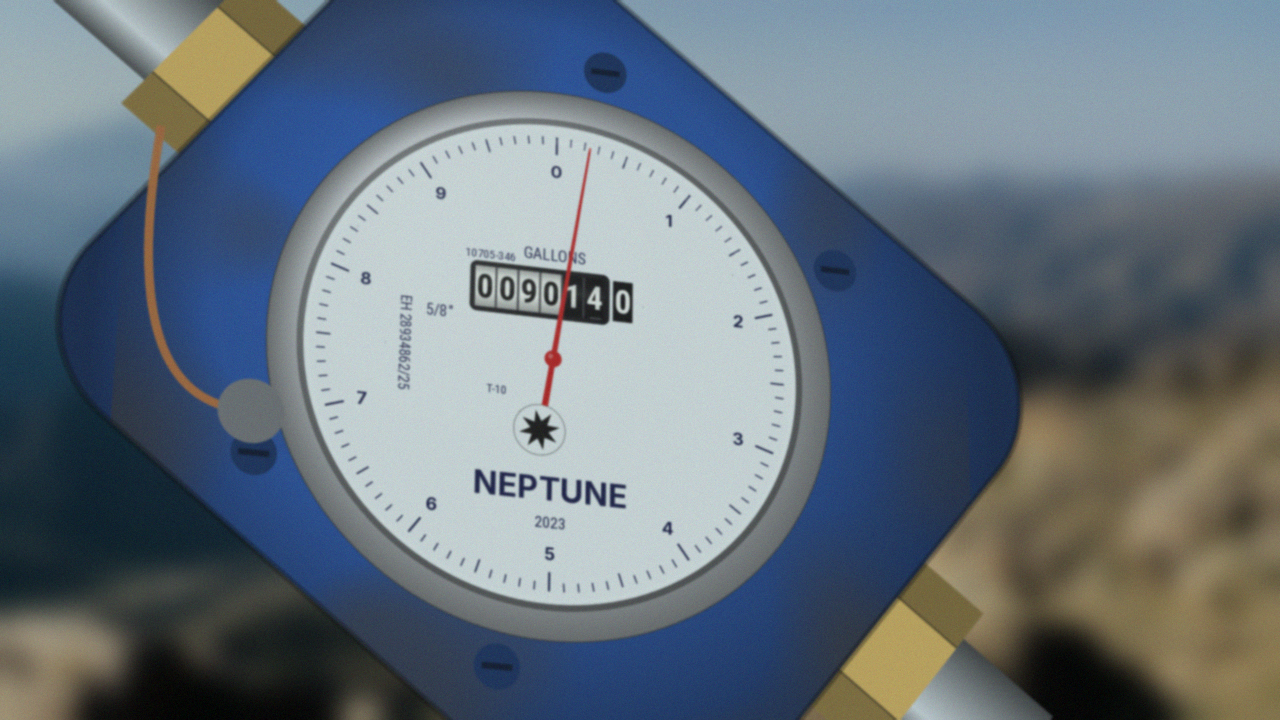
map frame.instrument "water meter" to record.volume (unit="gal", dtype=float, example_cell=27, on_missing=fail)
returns 90140.2
